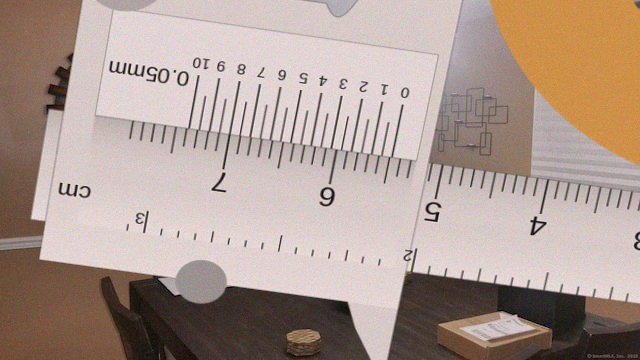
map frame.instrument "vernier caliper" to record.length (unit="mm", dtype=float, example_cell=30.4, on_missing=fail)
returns 54.8
